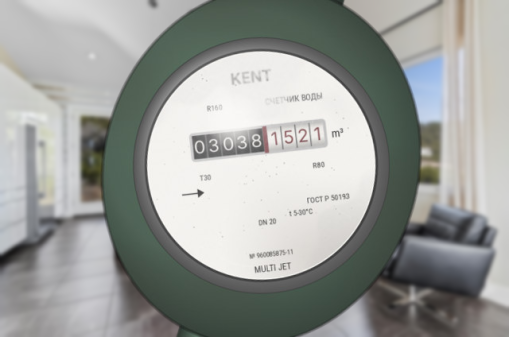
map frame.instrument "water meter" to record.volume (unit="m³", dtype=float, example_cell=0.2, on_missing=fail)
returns 3038.1521
